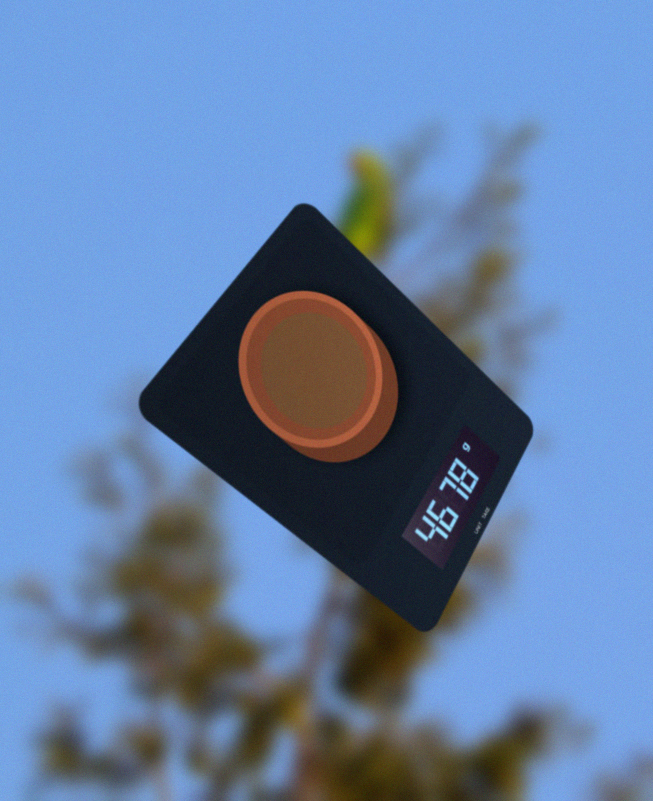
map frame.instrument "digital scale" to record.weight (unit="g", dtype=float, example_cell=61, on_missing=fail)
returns 4678
